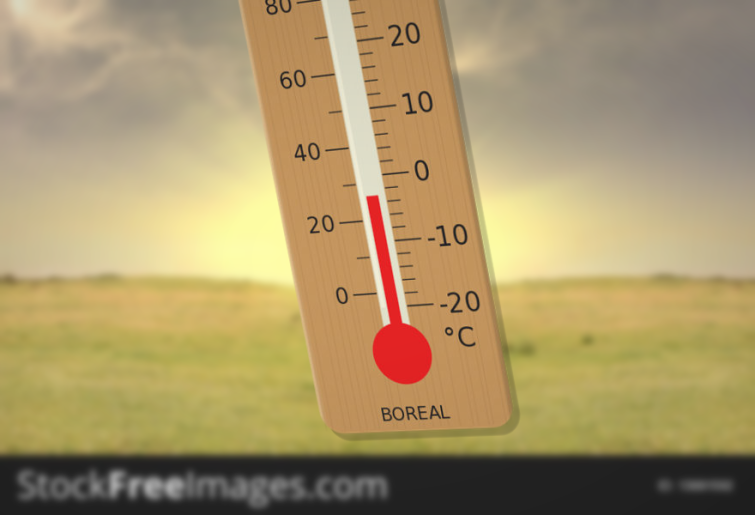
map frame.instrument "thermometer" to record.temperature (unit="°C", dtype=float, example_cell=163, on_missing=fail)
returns -3
